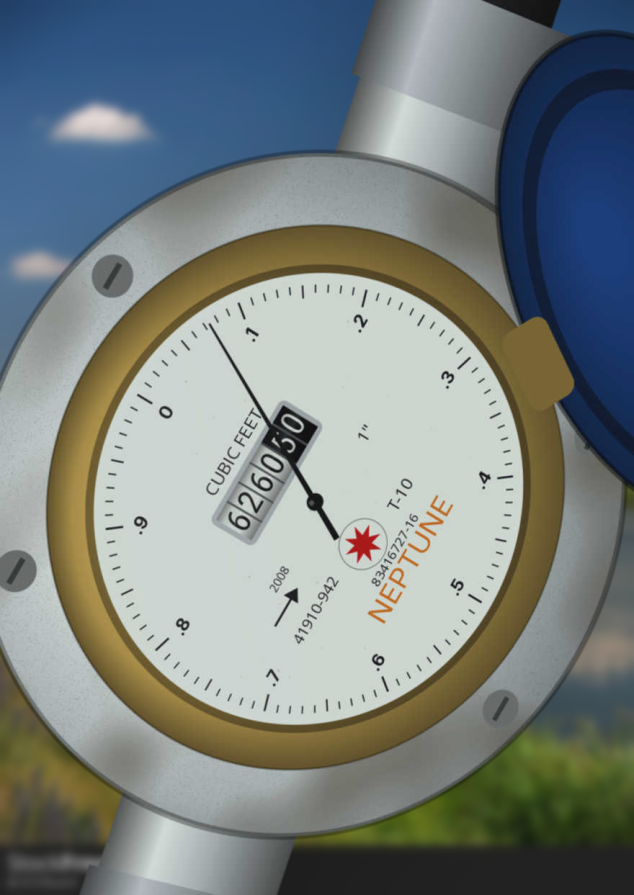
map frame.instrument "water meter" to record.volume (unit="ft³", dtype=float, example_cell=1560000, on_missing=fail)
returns 626050.07
